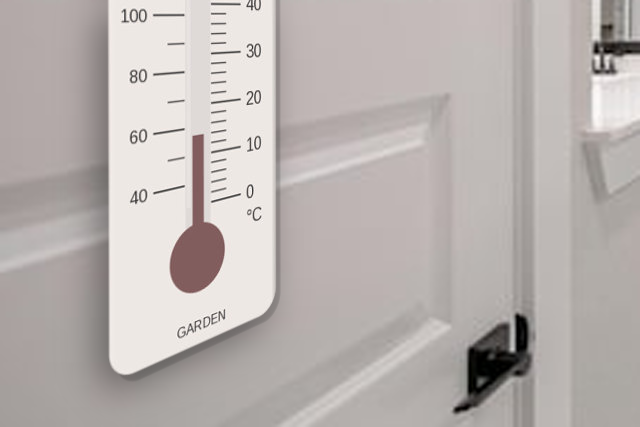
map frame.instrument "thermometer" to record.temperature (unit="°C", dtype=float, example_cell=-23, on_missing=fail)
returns 14
